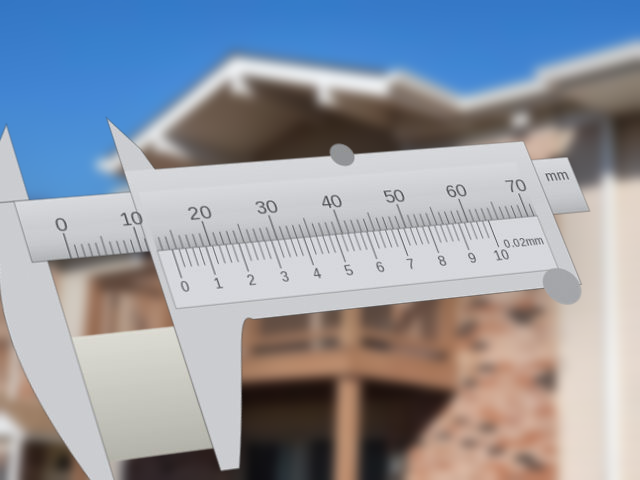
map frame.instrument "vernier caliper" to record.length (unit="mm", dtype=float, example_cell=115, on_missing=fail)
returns 14.4
